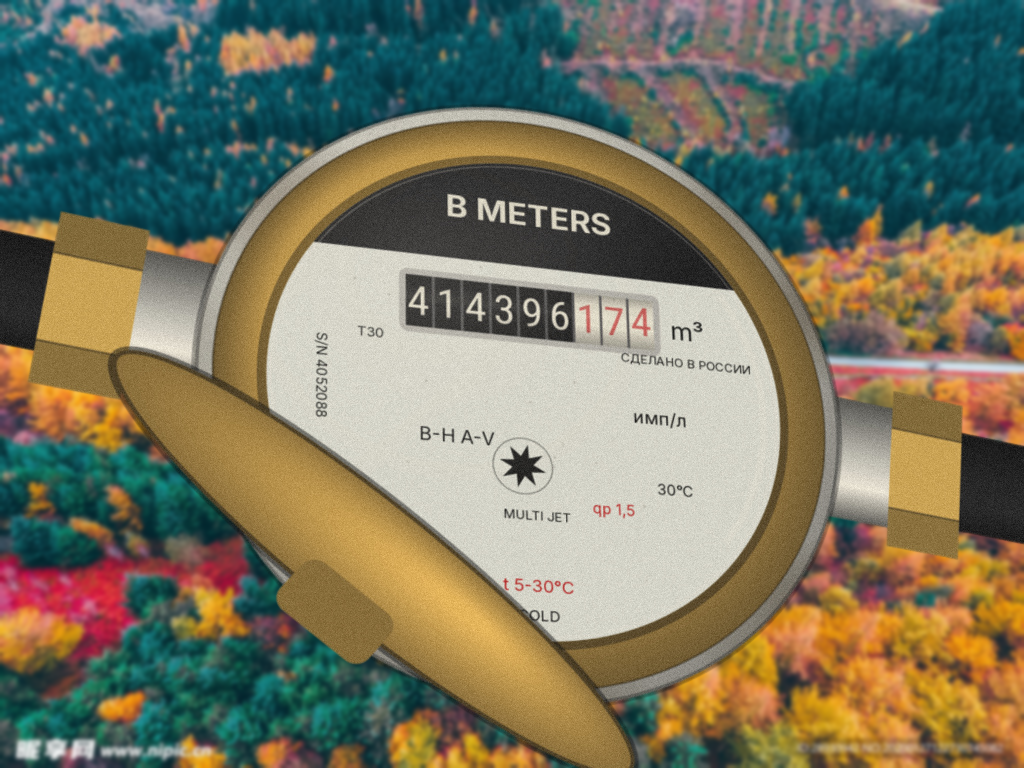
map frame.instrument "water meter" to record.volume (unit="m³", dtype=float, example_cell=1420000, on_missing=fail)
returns 414396.174
